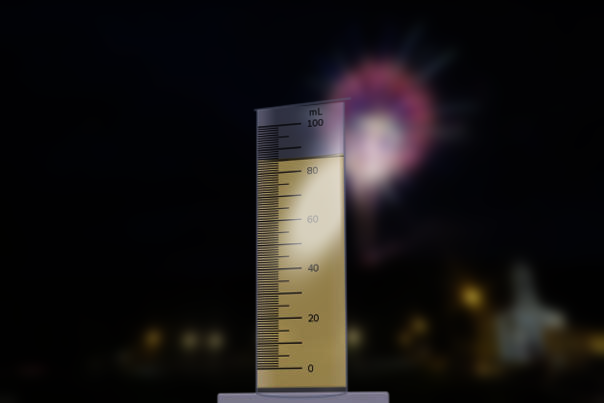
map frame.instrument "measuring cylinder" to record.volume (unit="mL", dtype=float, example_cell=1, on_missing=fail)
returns 85
